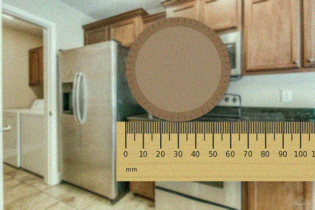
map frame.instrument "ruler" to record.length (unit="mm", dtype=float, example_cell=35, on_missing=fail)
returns 60
